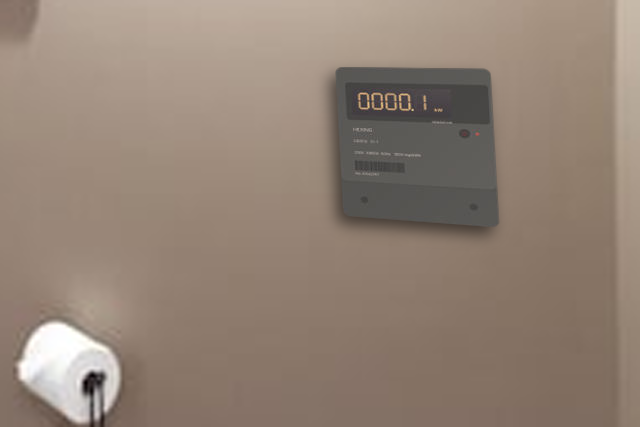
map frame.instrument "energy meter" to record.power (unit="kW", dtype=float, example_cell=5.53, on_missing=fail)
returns 0.1
